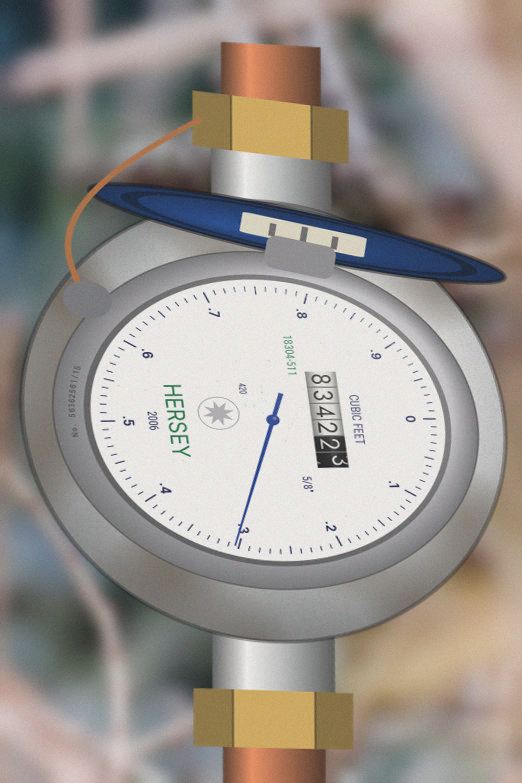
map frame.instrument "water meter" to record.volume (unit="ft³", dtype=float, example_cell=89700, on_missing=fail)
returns 834223.30
